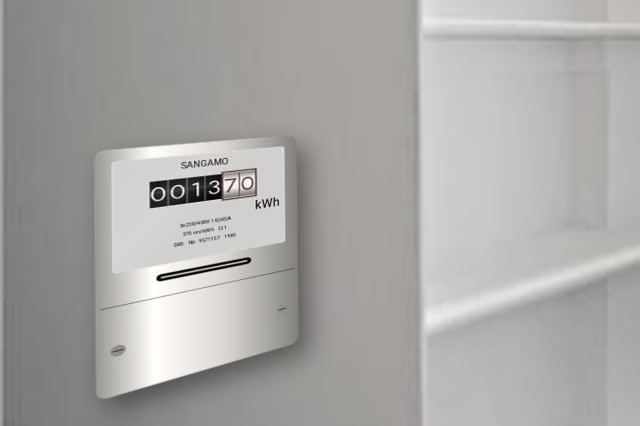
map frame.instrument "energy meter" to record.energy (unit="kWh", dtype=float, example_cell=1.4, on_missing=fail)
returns 13.70
